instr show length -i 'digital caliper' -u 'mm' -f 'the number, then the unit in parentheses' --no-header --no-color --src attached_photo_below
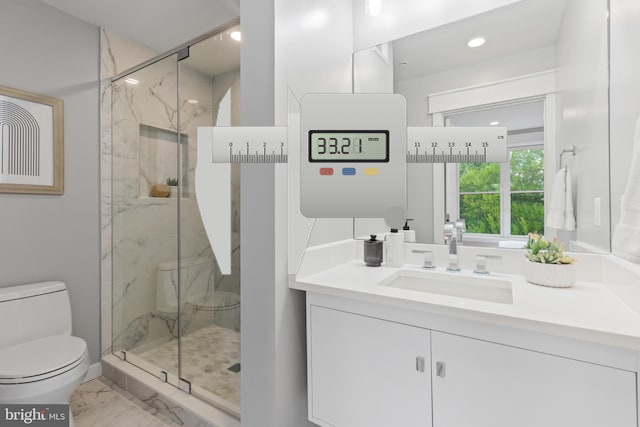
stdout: 33.21 (mm)
